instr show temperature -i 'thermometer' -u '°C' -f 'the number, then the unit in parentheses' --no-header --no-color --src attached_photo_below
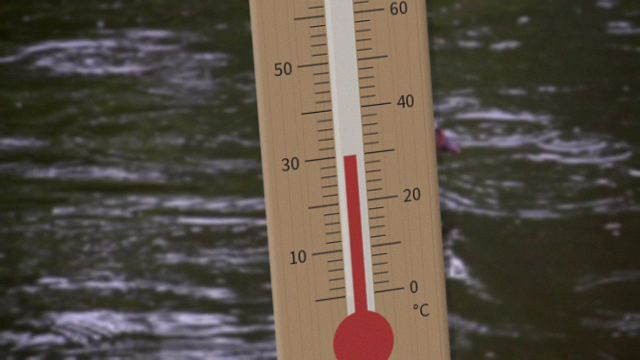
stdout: 30 (°C)
